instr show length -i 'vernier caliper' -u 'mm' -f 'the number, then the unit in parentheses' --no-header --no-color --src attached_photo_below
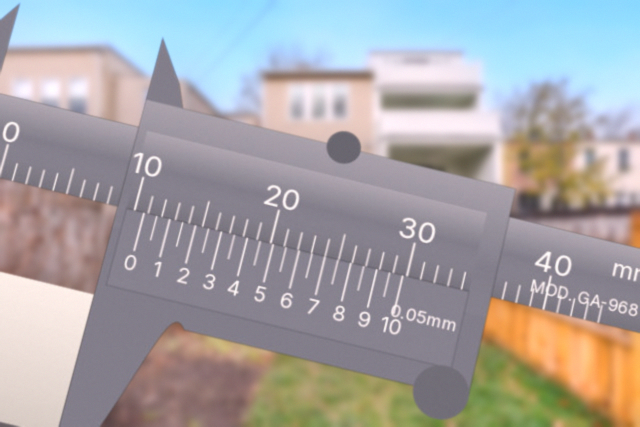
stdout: 10.7 (mm)
